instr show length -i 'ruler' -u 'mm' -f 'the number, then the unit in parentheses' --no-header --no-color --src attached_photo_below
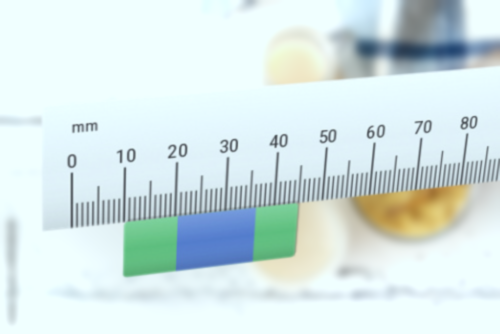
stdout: 35 (mm)
